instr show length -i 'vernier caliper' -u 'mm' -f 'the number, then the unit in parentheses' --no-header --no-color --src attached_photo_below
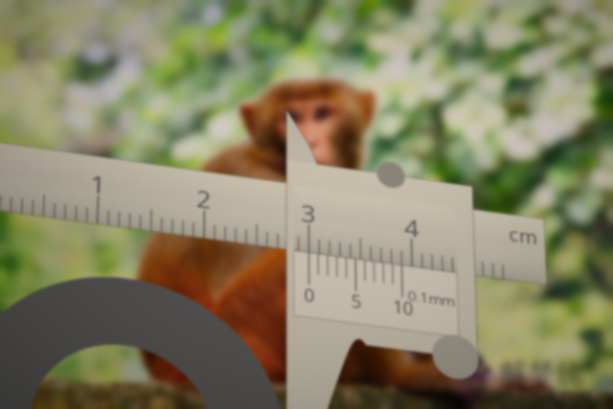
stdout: 30.0 (mm)
